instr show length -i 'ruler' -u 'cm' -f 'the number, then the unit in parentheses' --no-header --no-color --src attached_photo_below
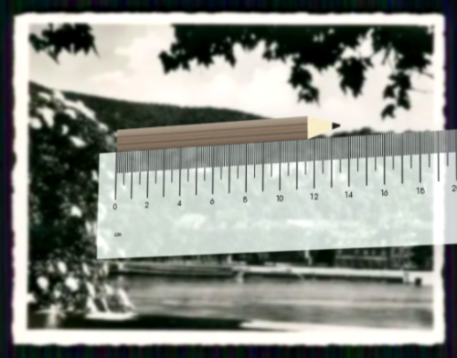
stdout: 13.5 (cm)
